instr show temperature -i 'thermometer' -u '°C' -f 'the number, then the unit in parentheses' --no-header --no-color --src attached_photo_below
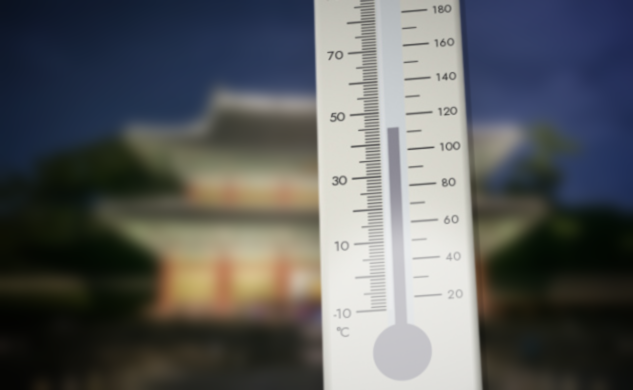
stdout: 45 (°C)
